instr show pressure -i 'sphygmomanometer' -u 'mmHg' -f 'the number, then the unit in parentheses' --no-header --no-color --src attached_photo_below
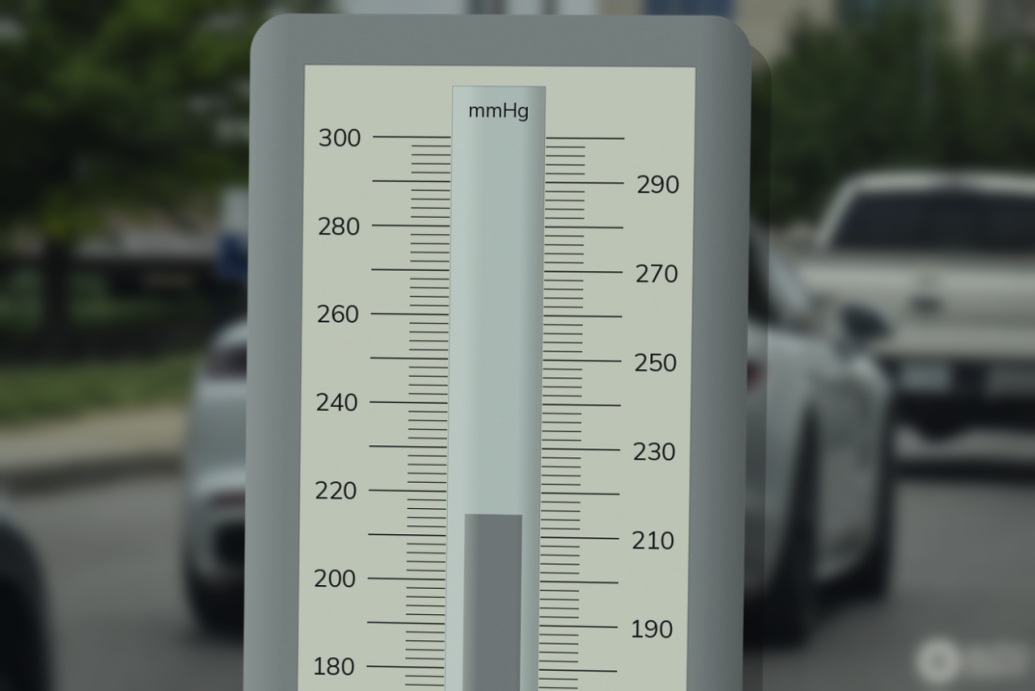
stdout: 215 (mmHg)
